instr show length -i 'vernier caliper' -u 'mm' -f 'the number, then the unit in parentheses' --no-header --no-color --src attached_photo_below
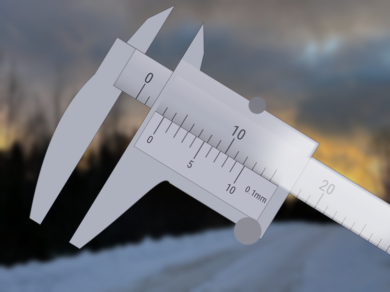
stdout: 3.2 (mm)
